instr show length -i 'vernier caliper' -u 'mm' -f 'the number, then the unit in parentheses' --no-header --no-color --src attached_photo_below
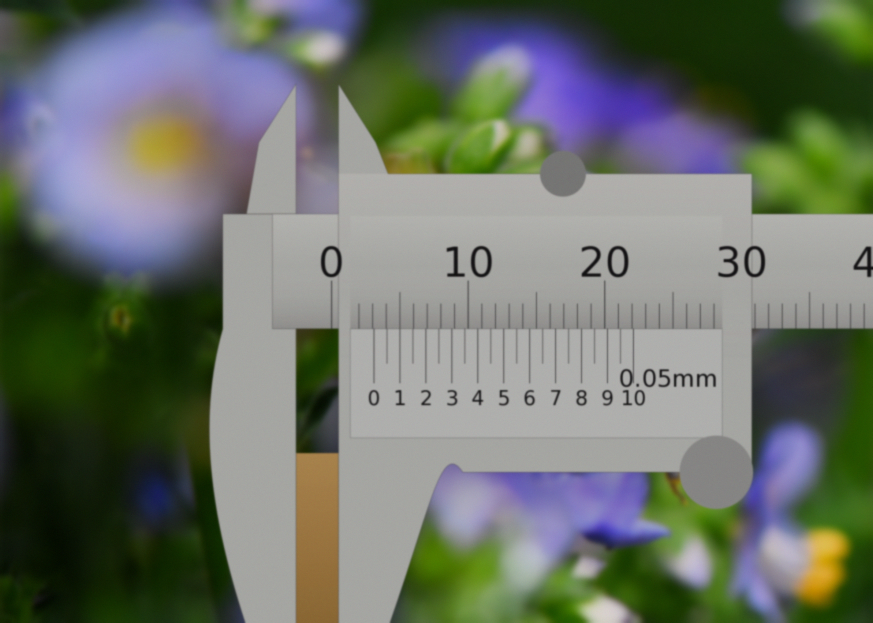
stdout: 3.1 (mm)
